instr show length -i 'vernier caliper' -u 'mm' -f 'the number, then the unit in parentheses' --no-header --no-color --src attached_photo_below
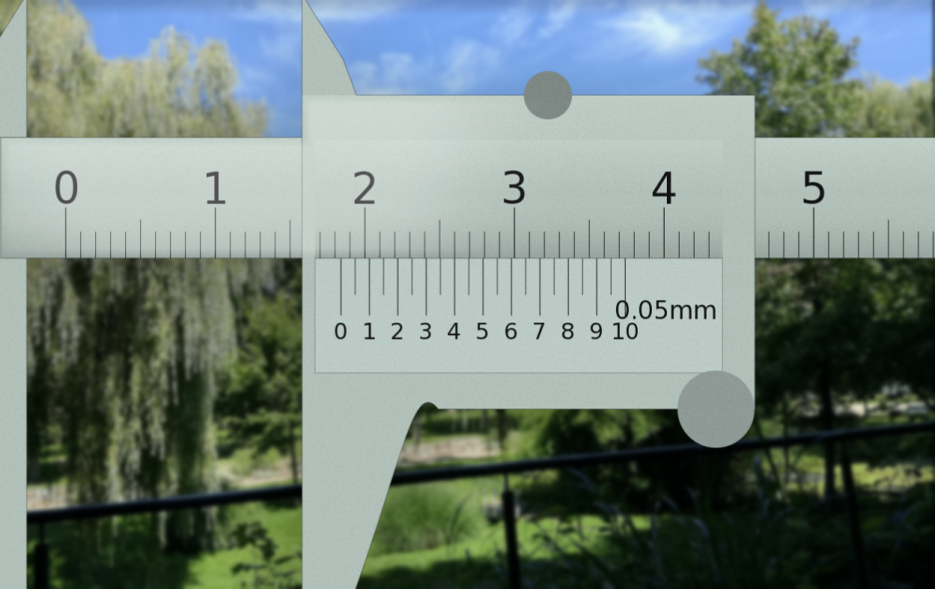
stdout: 18.4 (mm)
